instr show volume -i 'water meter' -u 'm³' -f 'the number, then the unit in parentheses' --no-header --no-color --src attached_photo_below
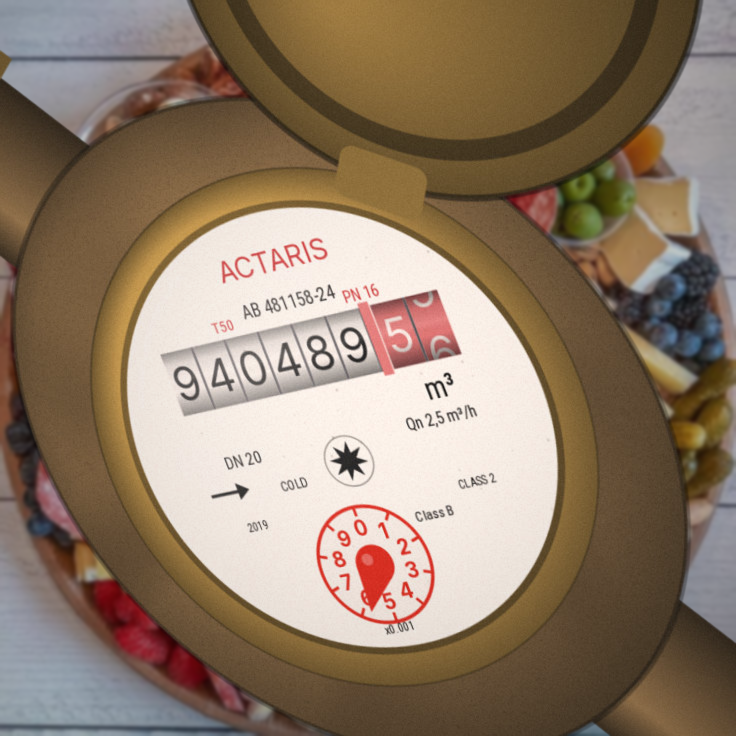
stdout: 940489.555 (m³)
